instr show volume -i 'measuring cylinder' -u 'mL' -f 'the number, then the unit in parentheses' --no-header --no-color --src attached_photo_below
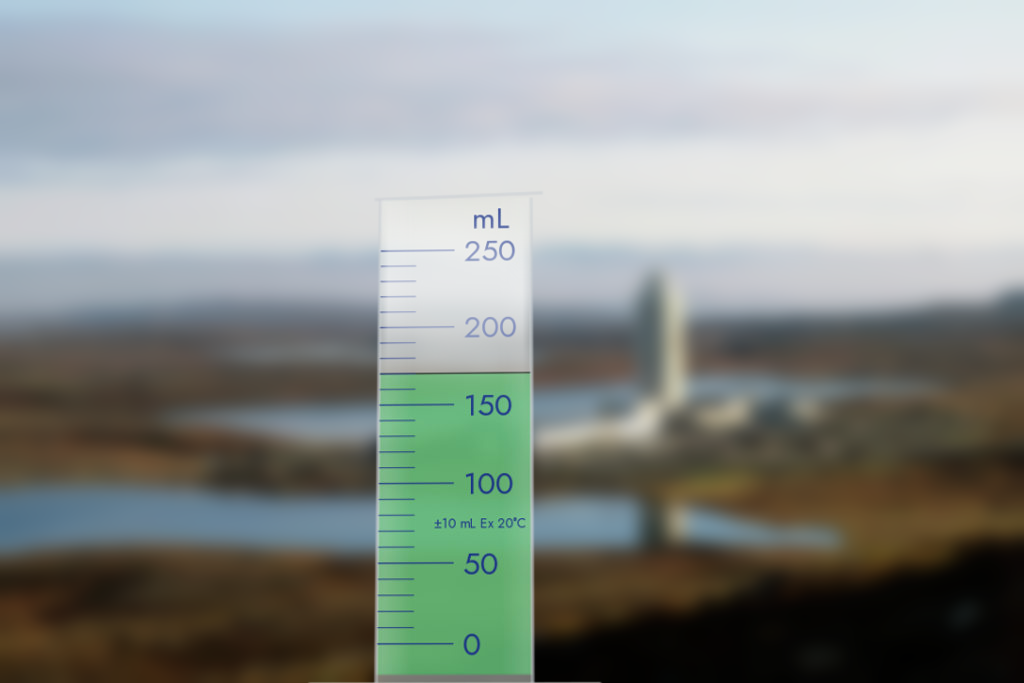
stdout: 170 (mL)
